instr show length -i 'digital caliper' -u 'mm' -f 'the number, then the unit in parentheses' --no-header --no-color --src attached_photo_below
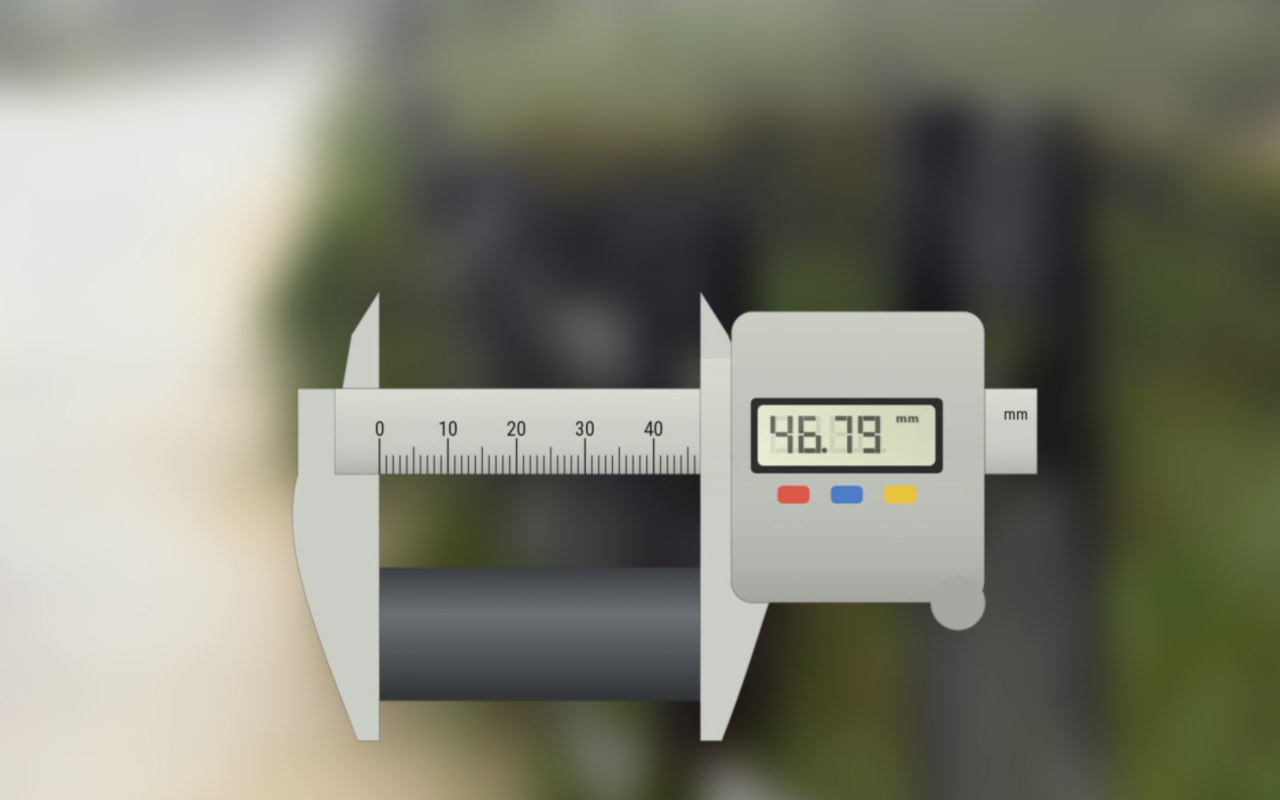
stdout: 46.79 (mm)
